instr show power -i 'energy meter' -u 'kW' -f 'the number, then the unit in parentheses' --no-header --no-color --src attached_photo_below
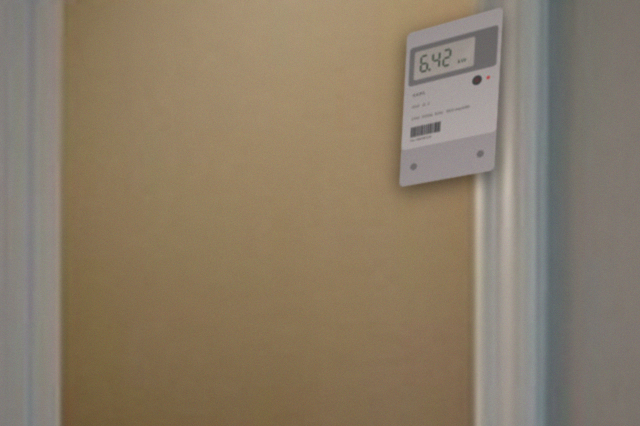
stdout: 6.42 (kW)
